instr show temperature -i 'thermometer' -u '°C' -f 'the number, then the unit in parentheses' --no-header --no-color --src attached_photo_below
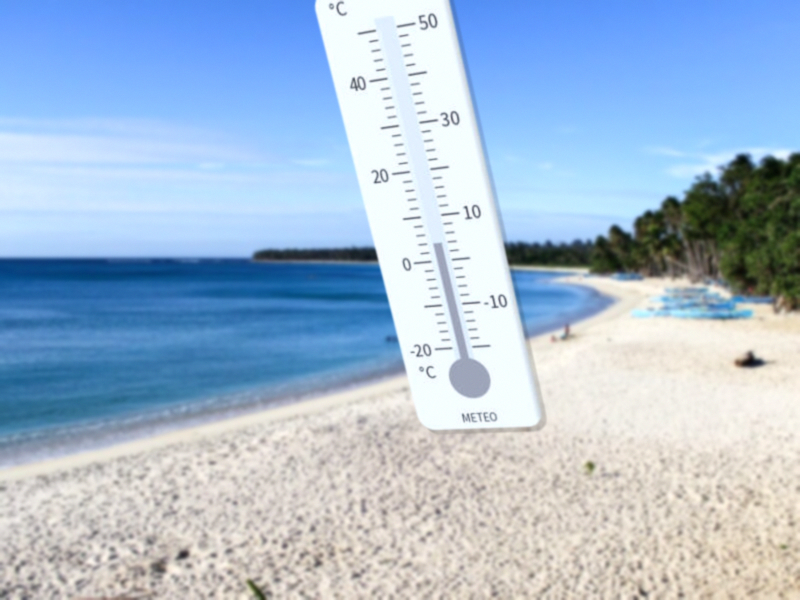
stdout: 4 (°C)
